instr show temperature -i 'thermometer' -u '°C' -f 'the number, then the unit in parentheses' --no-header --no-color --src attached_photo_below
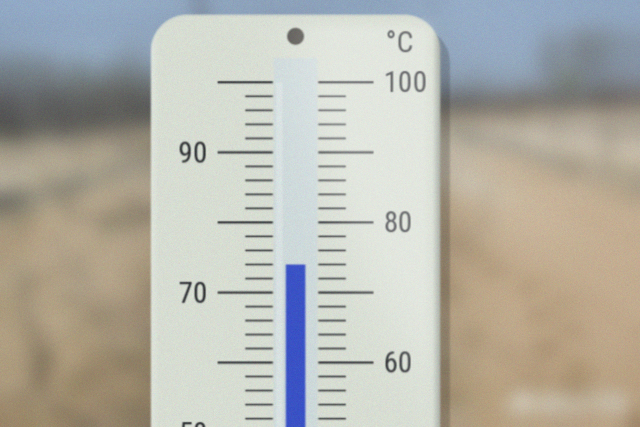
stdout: 74 (°C)
